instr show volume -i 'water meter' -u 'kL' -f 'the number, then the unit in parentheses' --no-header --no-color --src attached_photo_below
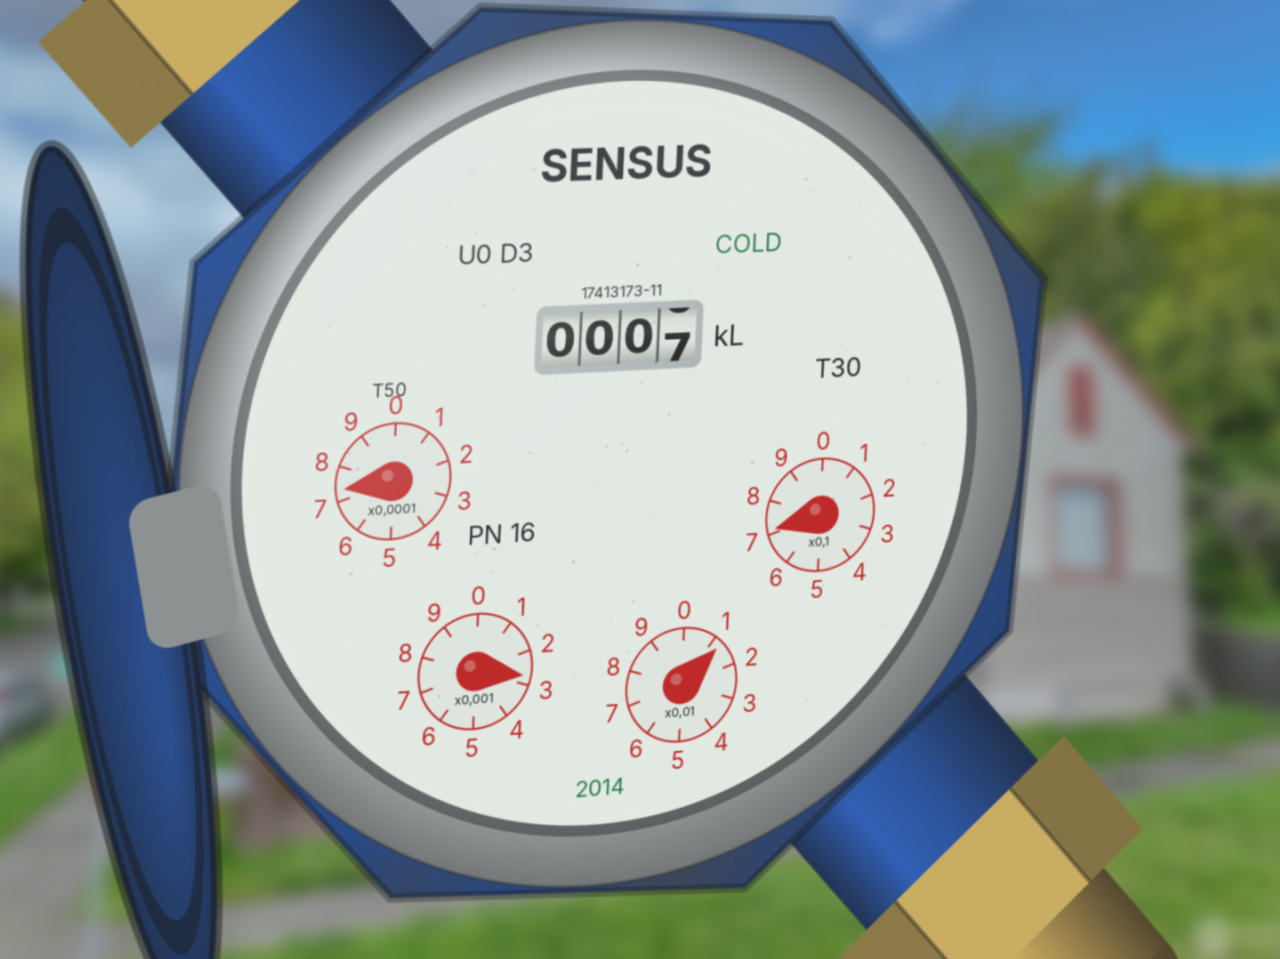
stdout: 6.7127 (kL)
